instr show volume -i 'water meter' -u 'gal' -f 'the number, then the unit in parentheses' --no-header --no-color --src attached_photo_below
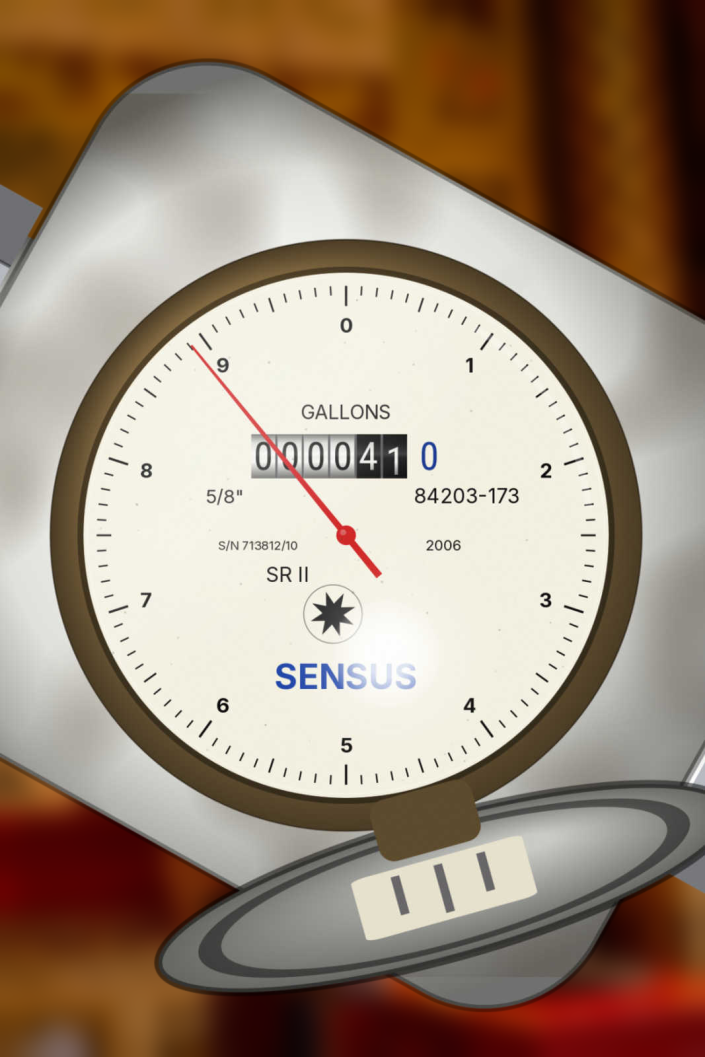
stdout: 408.9 (gal)
